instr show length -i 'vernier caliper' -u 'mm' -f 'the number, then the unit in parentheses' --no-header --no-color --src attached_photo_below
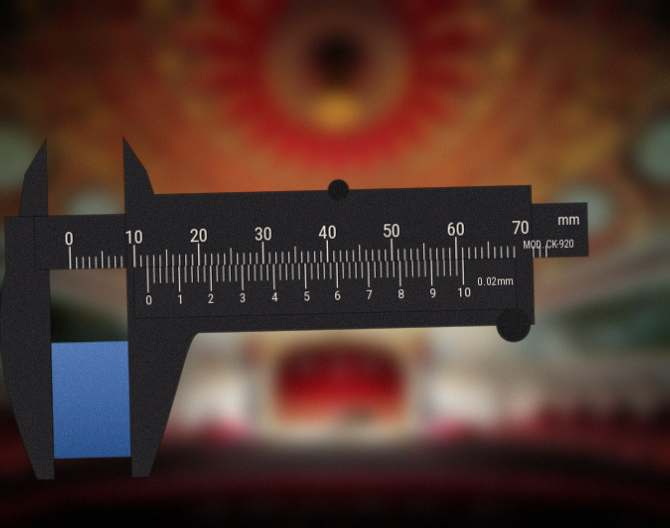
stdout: 12.0 (mm)
